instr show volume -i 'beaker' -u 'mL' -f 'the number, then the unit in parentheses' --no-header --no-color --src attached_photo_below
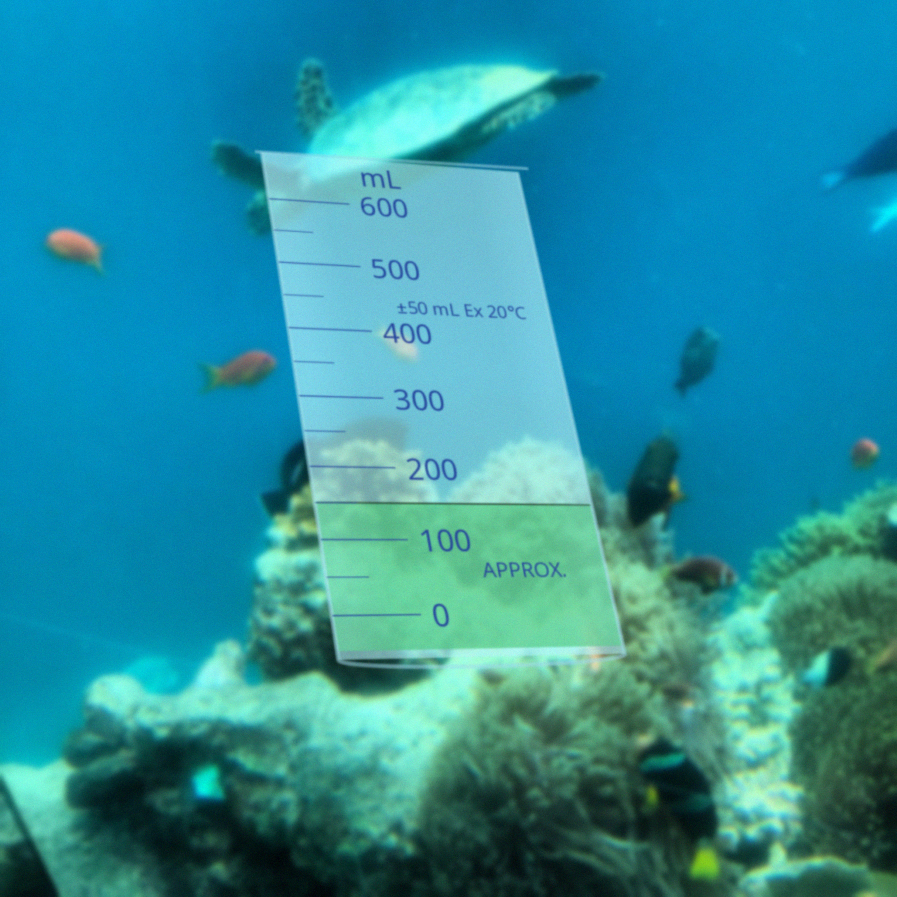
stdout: 150 (mL)
